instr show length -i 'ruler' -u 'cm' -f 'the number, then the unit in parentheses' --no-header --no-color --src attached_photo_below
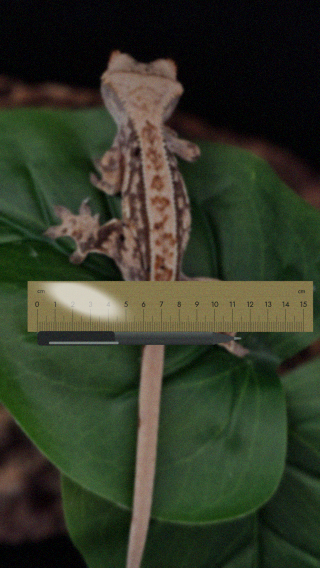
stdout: 11.5 (cm)
